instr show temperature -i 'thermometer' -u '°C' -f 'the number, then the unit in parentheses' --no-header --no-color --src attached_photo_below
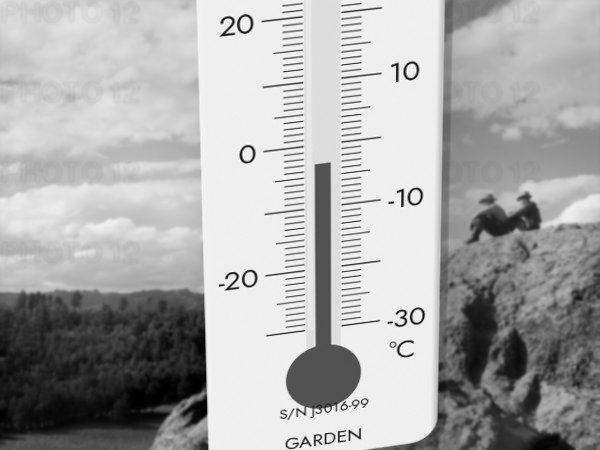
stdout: -3 (°C)
